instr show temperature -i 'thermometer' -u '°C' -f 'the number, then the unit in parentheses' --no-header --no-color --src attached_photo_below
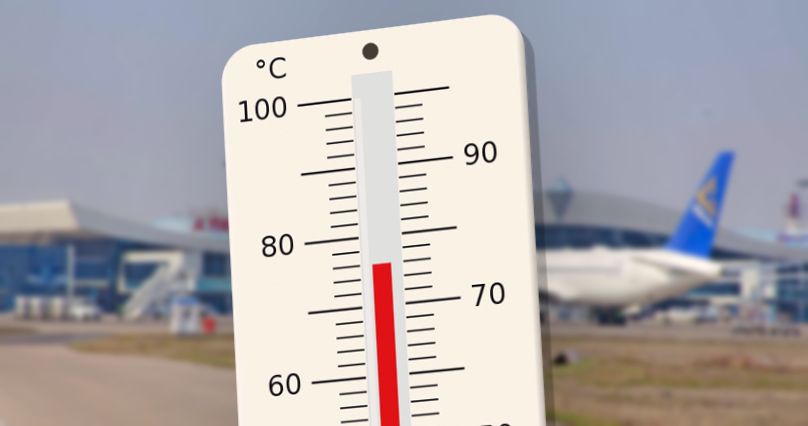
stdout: 76 (°C)
